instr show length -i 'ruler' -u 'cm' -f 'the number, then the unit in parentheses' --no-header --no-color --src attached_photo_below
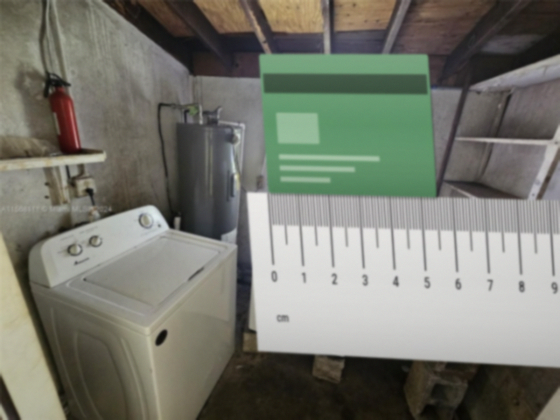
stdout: 5.5 (cm)
